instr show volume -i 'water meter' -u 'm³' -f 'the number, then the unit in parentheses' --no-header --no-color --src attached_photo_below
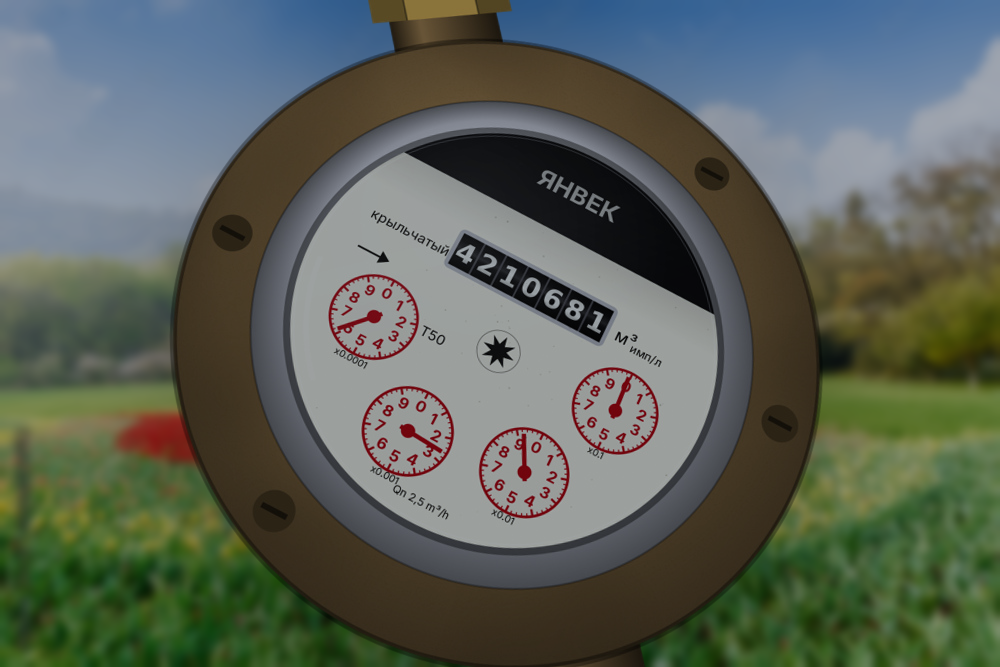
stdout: 4210680.9926 (m³)
